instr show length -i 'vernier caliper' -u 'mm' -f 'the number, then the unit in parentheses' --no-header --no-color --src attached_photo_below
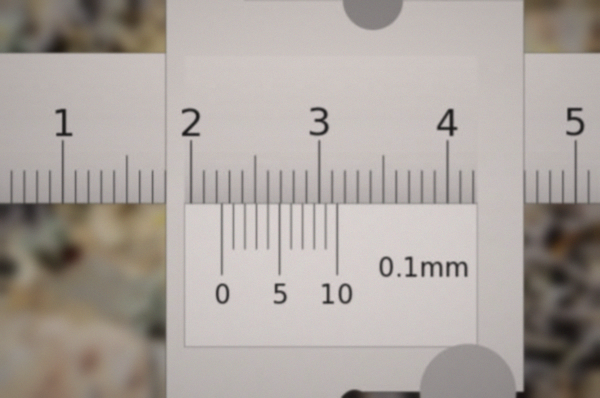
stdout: 22.4 (mm)
